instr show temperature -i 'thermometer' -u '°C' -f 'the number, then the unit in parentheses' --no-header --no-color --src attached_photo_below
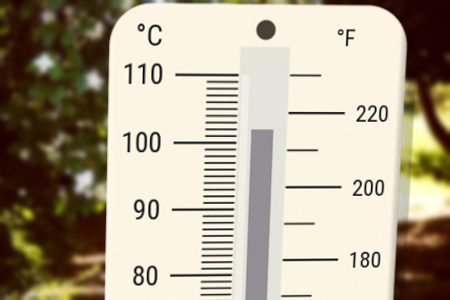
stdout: 102 (°C)
